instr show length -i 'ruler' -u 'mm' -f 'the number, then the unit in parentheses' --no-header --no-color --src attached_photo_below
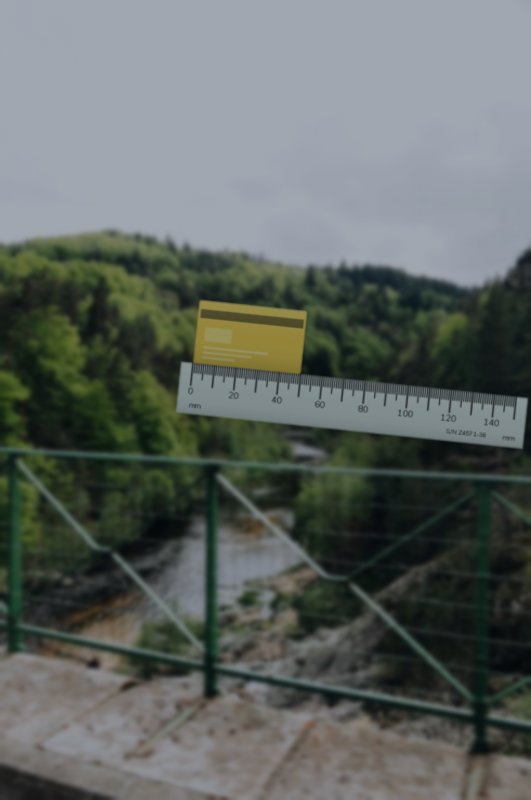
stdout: 50 (mm)
